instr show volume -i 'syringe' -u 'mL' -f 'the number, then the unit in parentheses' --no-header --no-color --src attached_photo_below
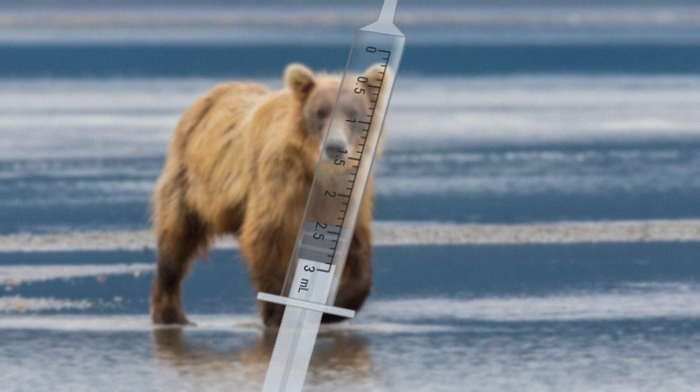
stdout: 2.4 (mL)
